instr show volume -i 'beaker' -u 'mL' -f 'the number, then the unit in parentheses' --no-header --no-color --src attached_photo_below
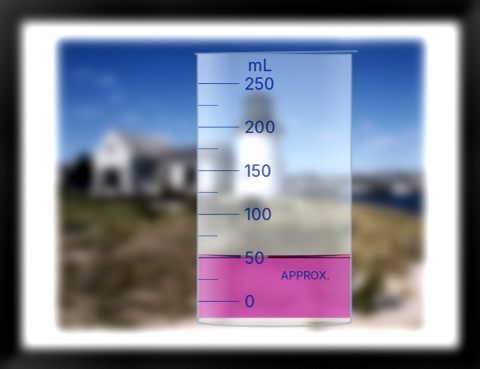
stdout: 50 (mL)
